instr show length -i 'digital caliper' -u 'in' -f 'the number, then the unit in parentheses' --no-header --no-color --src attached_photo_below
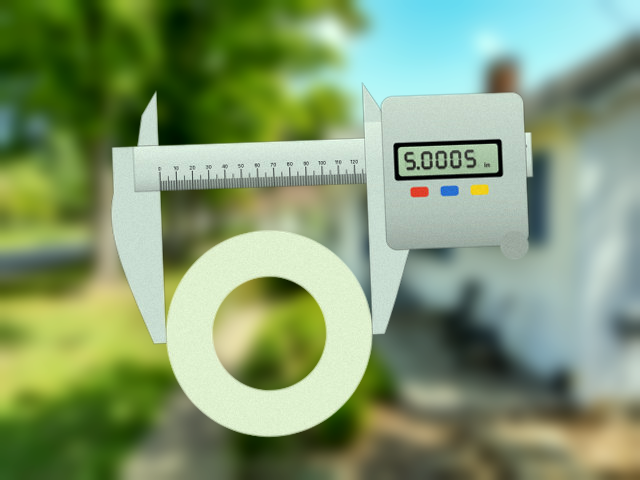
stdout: 5.0005 (in)
